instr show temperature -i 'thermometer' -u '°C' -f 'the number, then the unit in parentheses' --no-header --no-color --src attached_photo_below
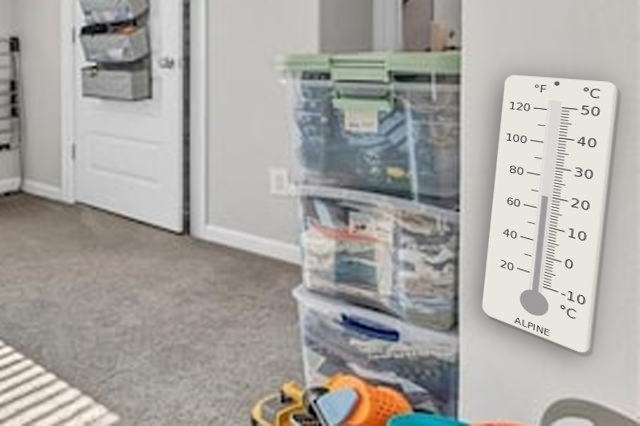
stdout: 20 (°C)
